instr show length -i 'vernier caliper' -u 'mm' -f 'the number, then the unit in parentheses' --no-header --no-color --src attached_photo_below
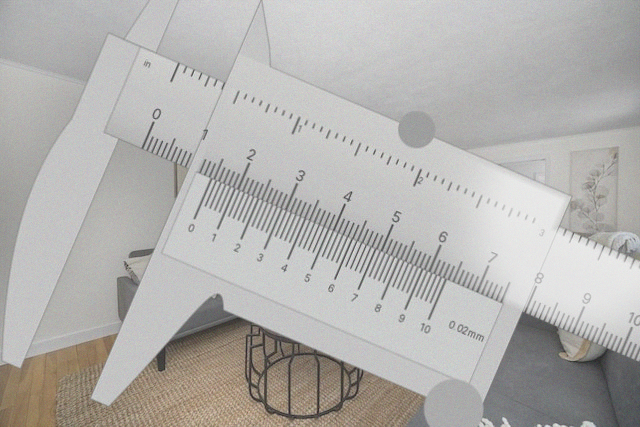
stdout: 14.5 (mm)
